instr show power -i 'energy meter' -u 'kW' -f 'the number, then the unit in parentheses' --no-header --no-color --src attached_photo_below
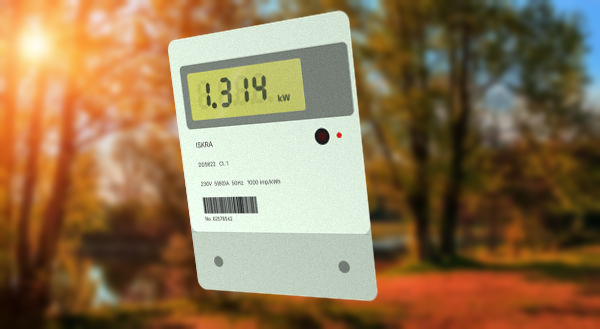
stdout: 1.314 (kW)
